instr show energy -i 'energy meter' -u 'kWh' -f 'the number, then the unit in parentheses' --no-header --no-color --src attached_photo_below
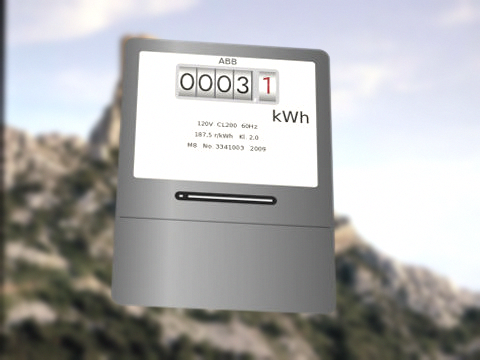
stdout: 3.1 (kWh)
